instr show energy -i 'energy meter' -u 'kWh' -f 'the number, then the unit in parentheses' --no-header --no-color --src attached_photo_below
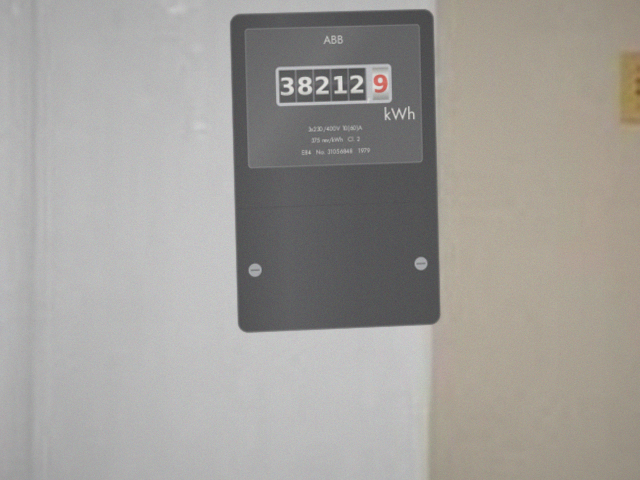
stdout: 38212.9 (kWh)
